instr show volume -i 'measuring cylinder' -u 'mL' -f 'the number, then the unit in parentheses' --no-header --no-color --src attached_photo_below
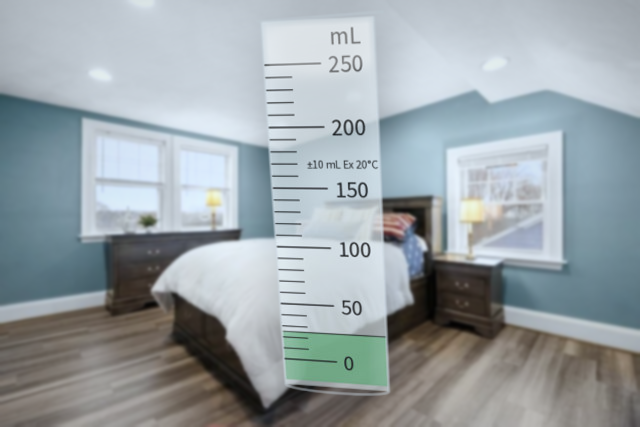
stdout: 25 (mL)
